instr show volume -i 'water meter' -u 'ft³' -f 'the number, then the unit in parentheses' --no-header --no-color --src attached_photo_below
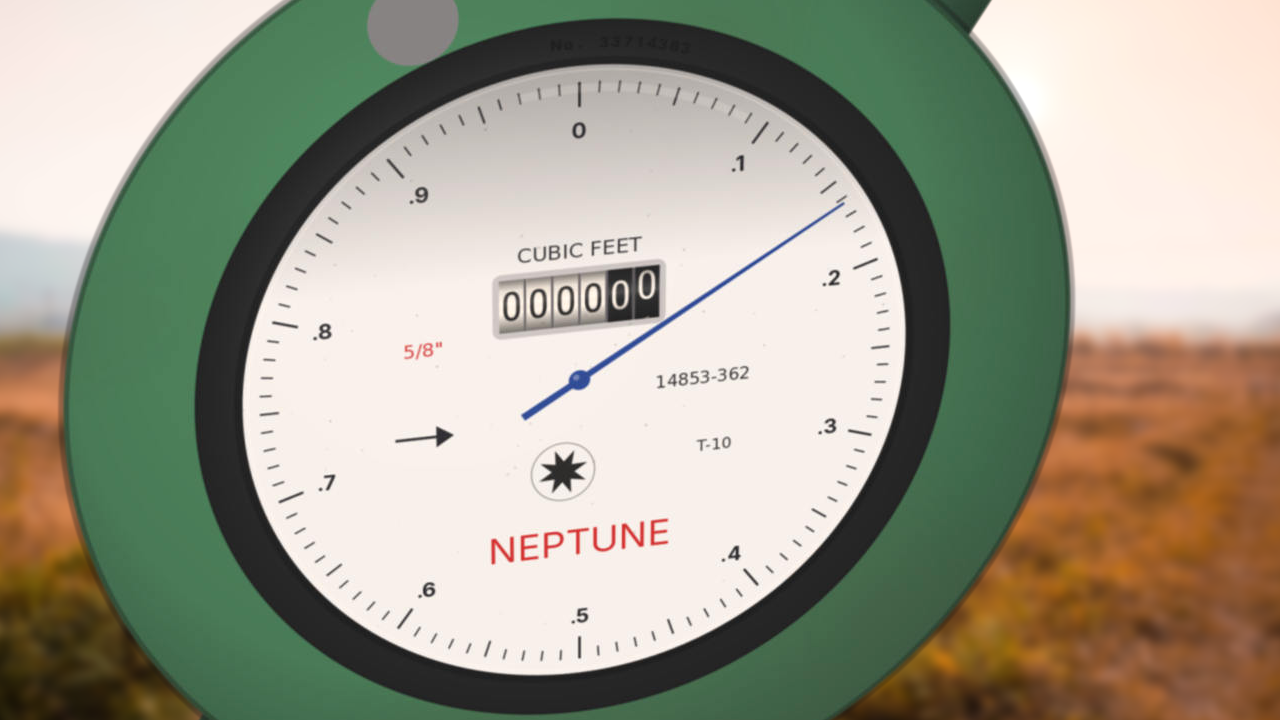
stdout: 0.16 (ft³)
